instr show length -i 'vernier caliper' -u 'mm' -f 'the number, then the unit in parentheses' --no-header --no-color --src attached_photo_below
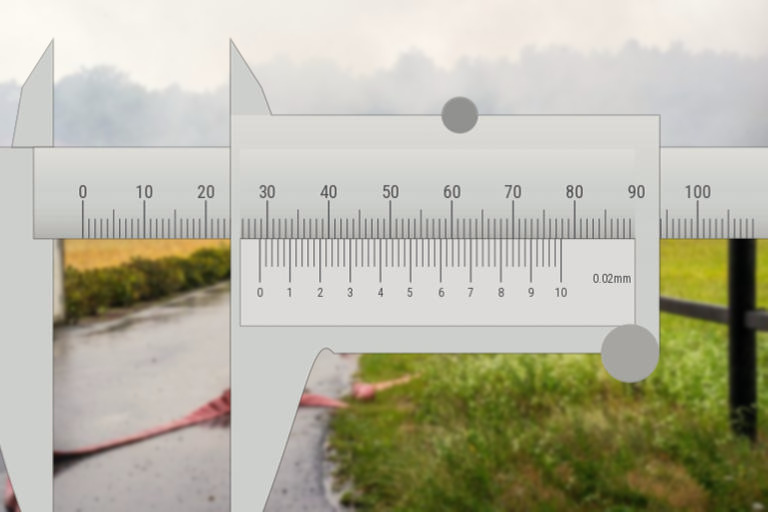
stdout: 28.8 (mm)
